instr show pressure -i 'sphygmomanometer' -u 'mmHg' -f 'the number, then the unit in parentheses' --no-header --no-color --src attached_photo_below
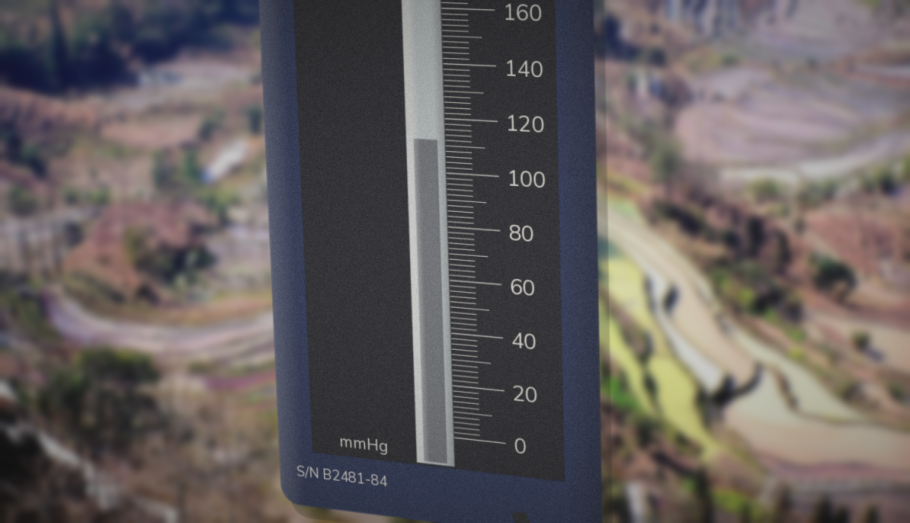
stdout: 112 (mmHg)
